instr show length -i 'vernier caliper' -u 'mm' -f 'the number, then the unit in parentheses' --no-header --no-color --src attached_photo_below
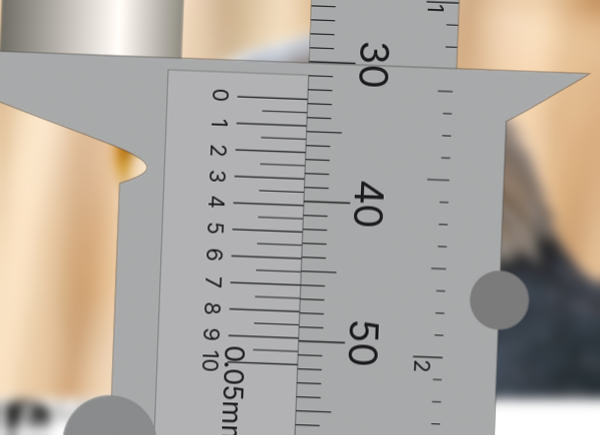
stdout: 32.7 (mm)
